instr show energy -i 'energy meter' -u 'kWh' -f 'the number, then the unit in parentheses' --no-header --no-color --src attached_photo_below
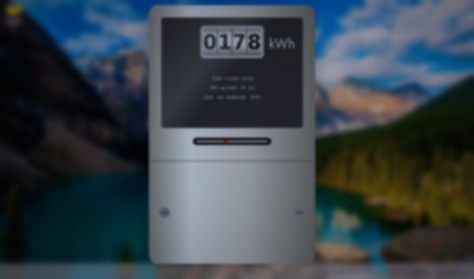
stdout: 178 (kWh)
